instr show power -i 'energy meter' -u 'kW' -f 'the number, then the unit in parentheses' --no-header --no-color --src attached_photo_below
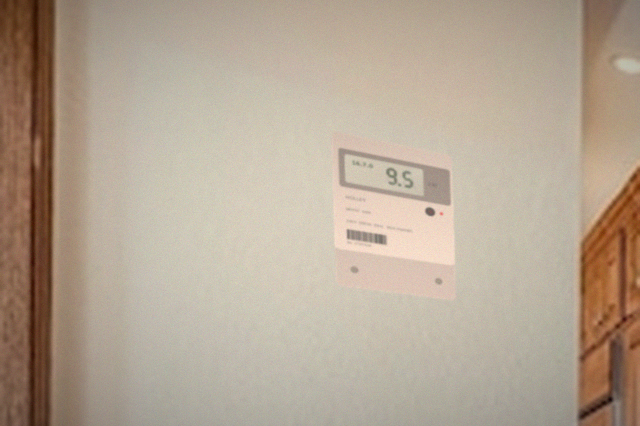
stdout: 9.5 (kW)
